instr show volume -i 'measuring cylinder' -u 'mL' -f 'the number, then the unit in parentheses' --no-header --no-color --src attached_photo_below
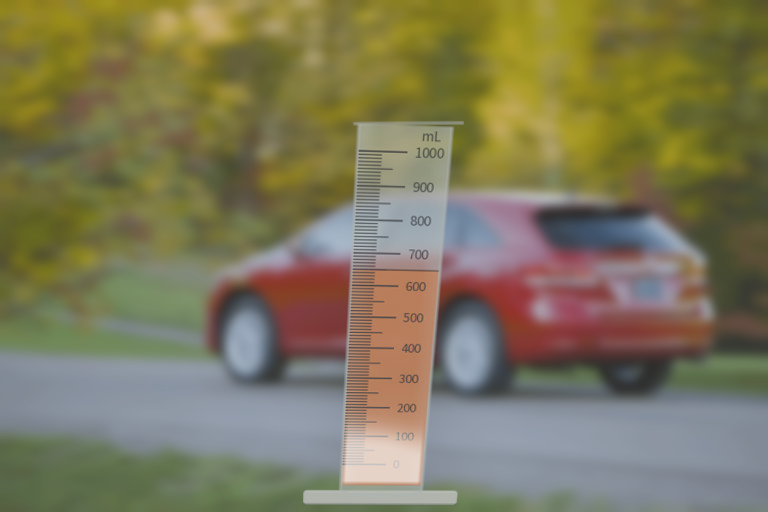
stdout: 650 (mL)
